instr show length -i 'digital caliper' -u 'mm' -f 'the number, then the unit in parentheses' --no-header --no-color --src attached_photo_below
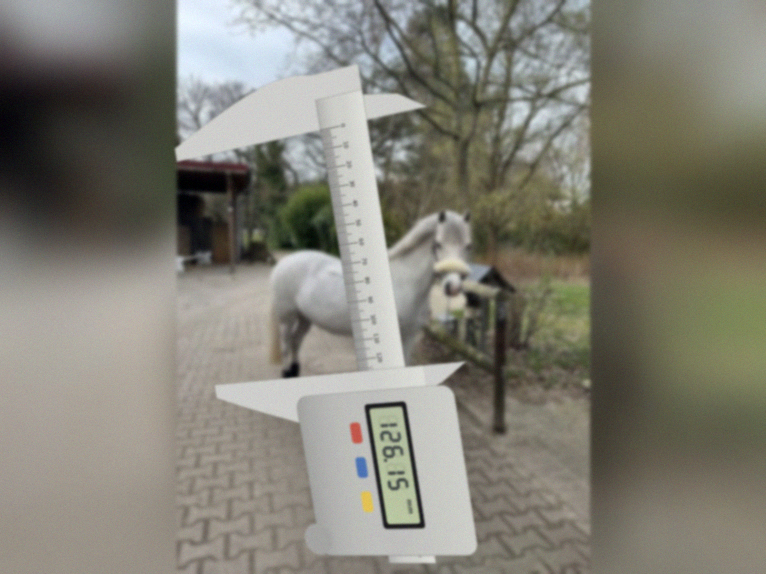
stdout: 126.15 (mm)
